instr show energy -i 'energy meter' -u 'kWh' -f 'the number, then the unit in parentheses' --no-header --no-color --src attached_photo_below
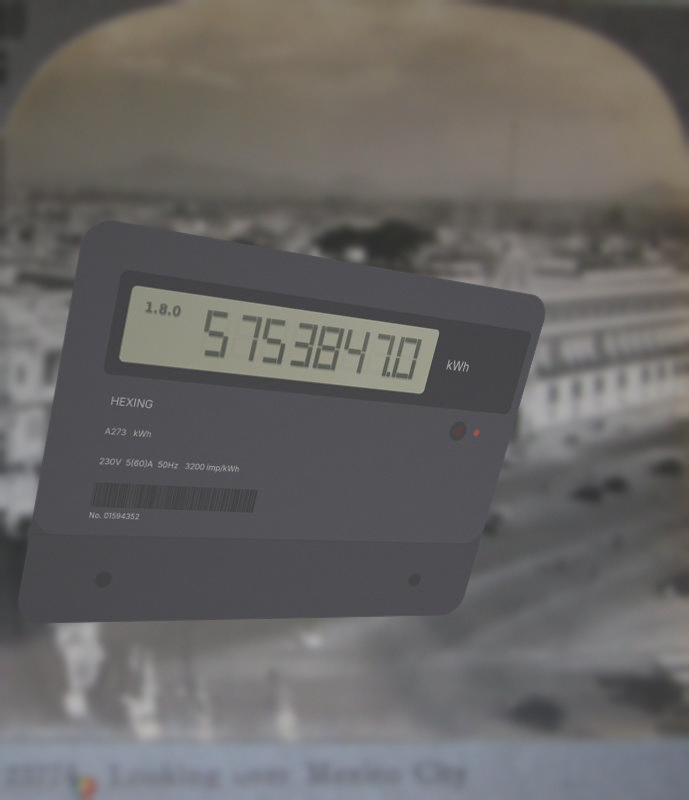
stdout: 5753847.0 (kWh)
